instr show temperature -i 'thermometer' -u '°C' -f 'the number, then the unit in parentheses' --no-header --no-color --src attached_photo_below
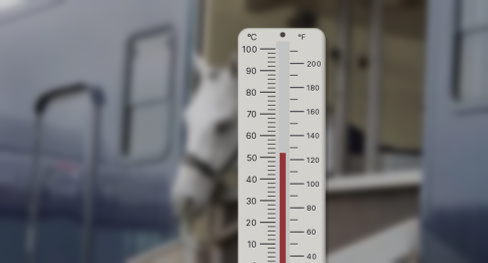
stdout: 52 (°C)
